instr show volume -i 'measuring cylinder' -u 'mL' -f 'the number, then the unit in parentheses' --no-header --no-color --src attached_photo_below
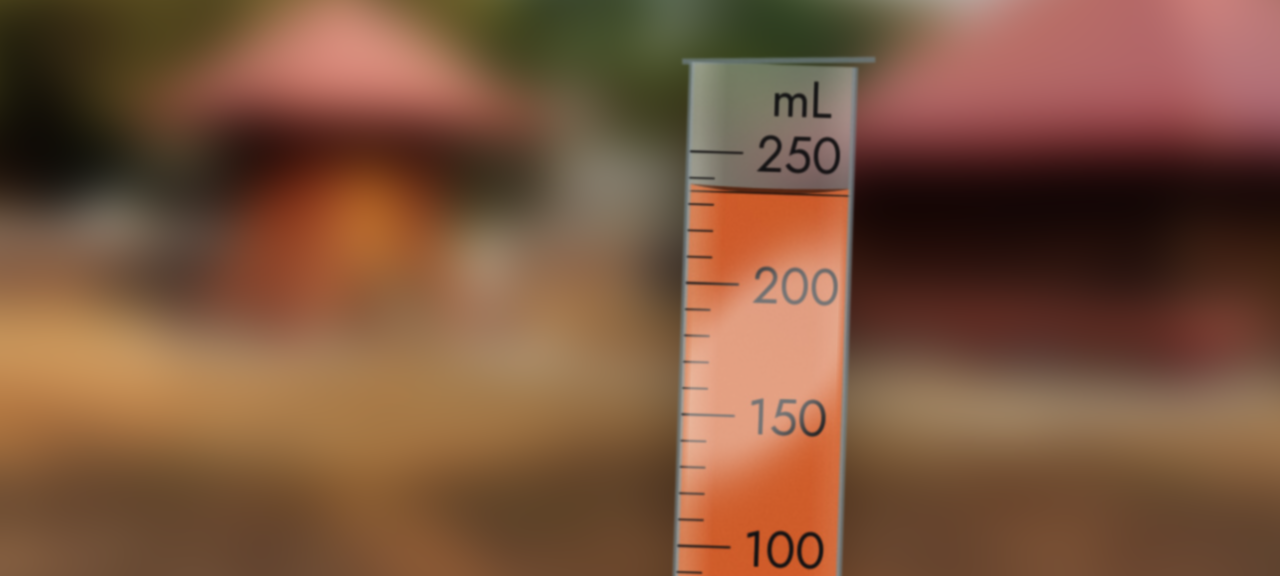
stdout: 235 (mL)
